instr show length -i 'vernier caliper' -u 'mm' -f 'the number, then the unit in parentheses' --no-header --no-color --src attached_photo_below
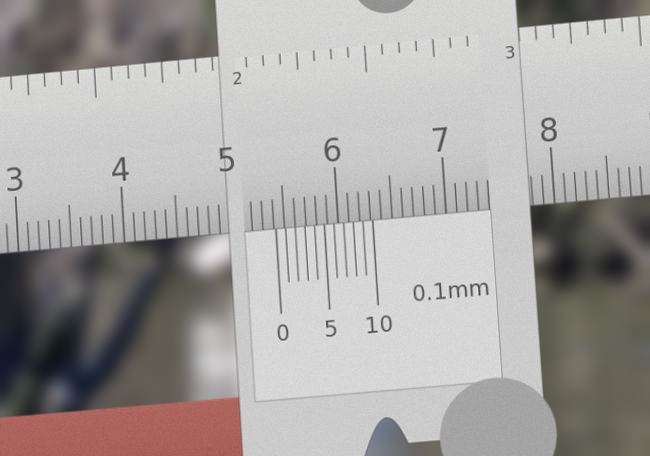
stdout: 54.2 (mm)
